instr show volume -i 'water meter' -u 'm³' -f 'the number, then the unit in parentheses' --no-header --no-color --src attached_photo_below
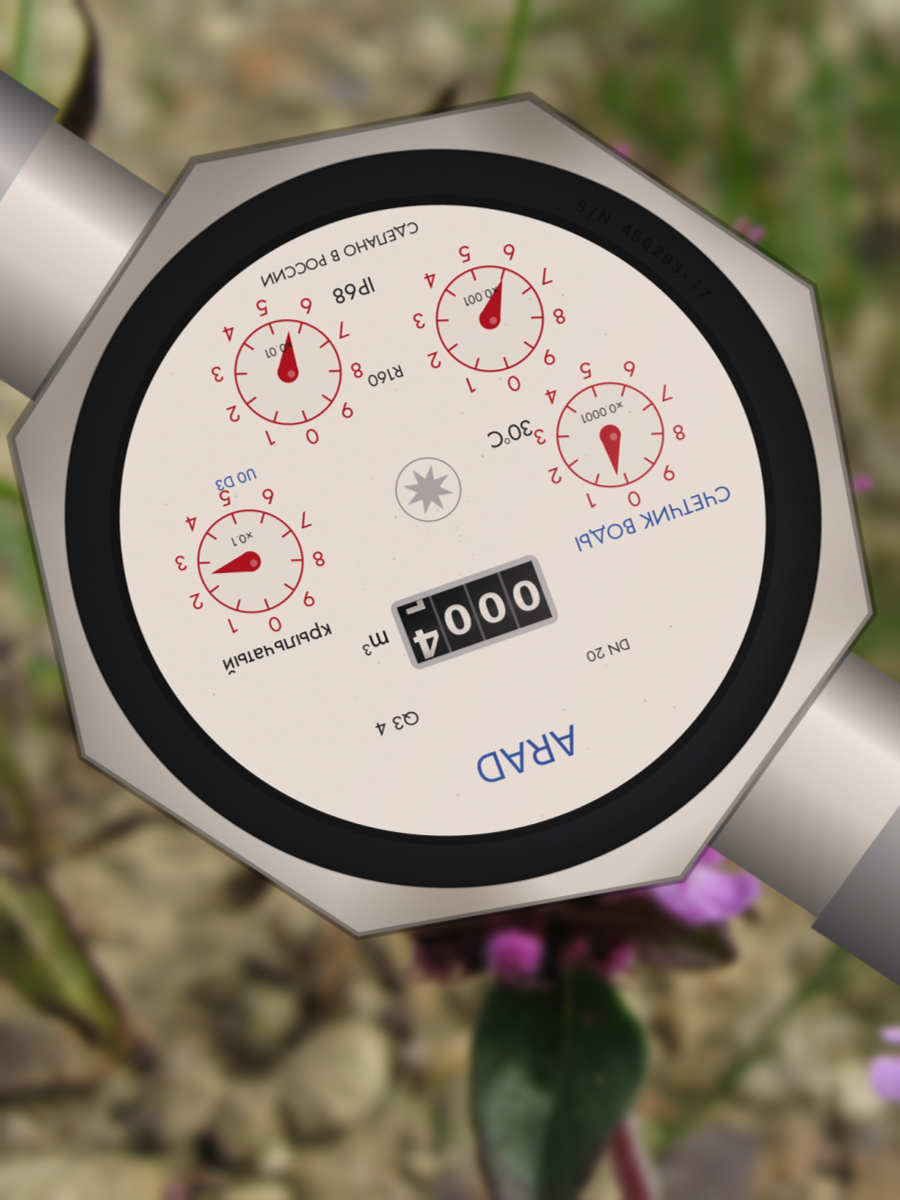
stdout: 4.2560 (m³)
